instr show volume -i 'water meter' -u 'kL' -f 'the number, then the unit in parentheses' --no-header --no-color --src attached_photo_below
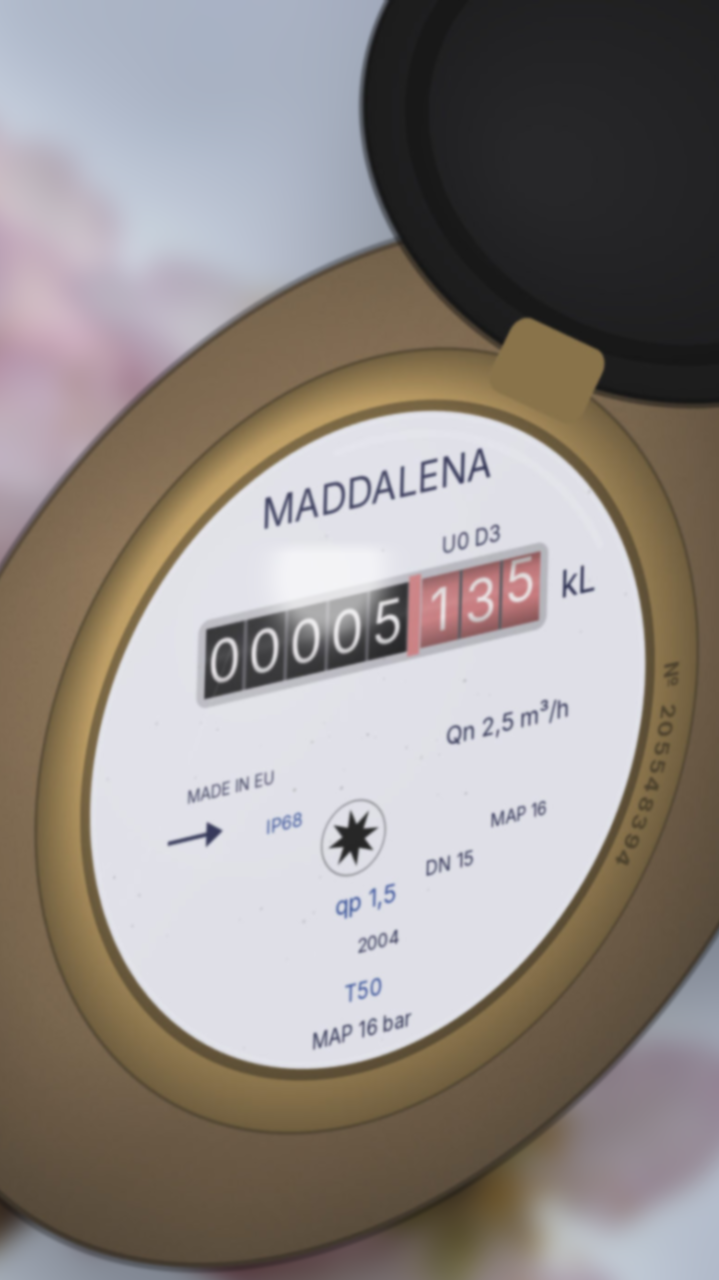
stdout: 5.135 (kL)
